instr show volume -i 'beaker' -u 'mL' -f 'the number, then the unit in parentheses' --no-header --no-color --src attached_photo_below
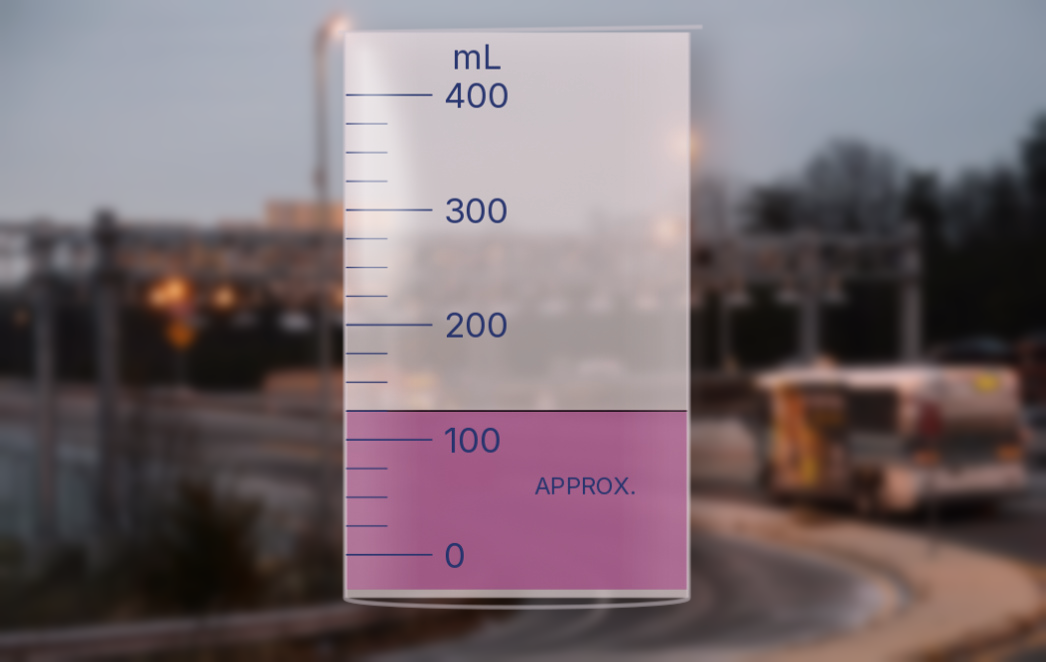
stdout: 125 (mL)
